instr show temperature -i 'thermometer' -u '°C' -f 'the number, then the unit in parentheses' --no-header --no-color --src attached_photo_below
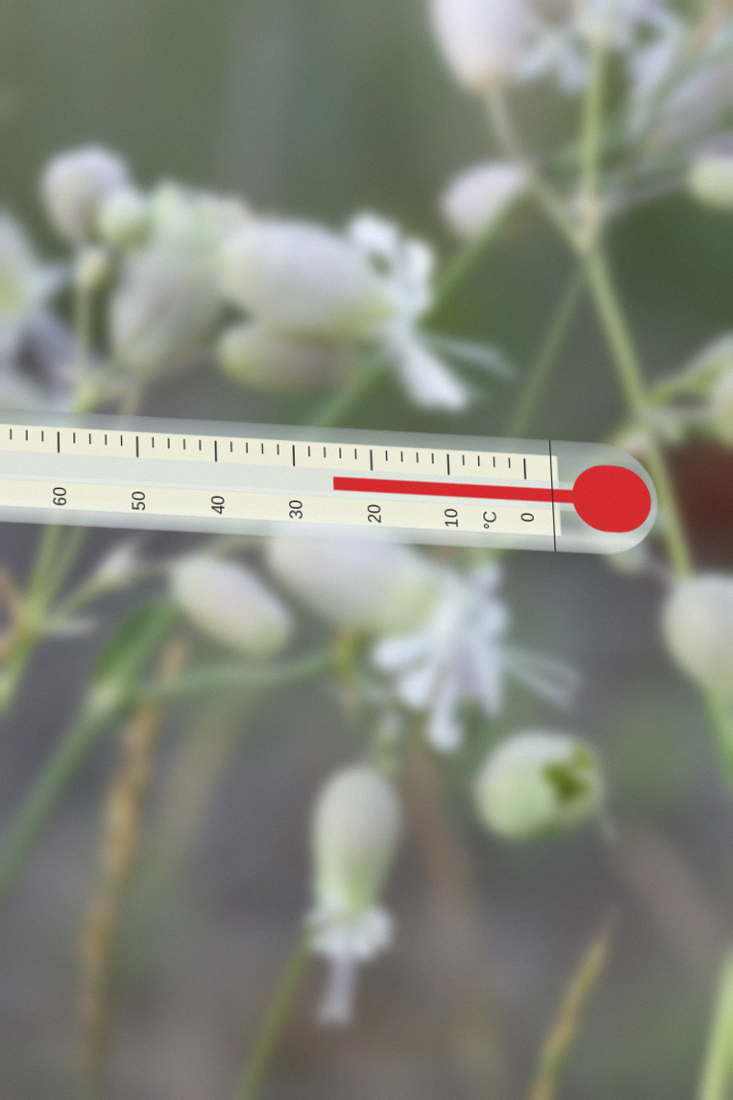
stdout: 25 (°C)
